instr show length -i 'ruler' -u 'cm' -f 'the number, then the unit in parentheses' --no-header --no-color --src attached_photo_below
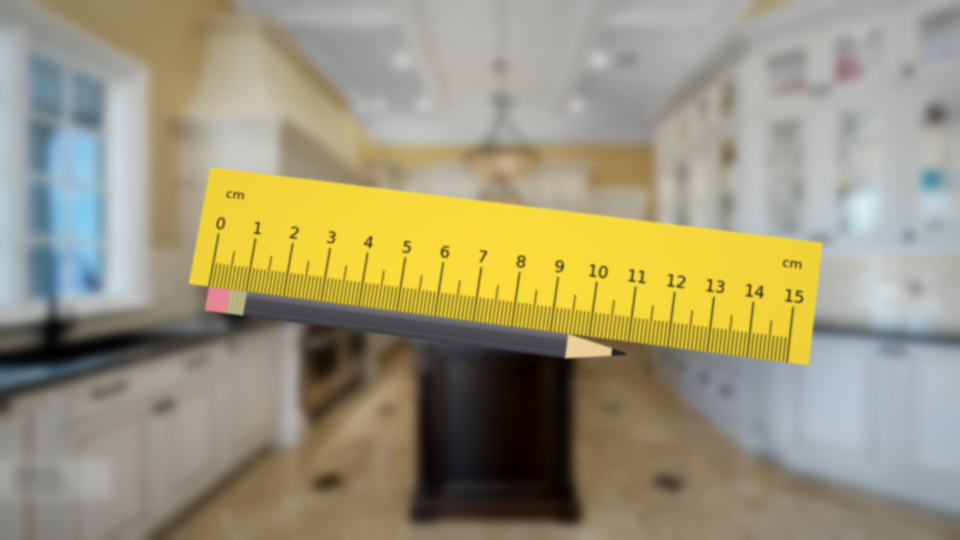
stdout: 11 (cm)
